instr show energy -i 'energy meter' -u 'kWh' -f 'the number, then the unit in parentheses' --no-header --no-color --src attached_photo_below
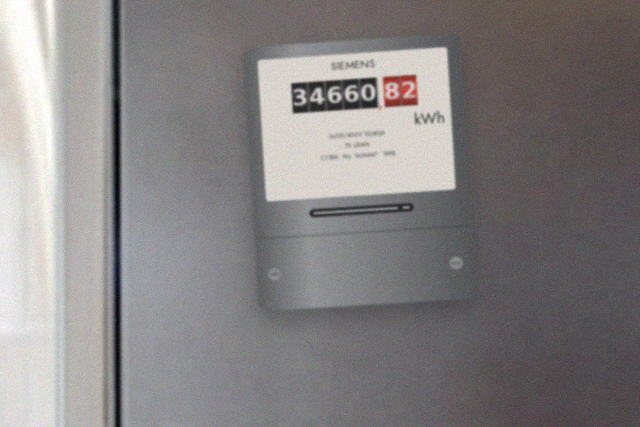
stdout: 34660.82 (kWh)
